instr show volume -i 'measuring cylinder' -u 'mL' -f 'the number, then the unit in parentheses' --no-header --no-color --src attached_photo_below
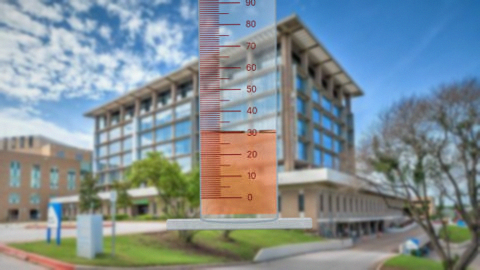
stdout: 30 (mL)
